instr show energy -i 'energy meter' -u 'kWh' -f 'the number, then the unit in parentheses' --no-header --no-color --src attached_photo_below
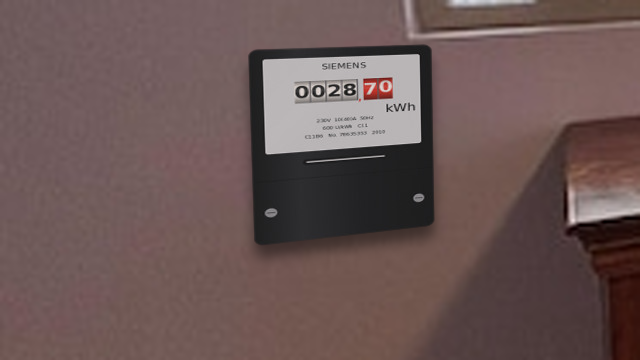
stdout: 28.70 (kWh)
